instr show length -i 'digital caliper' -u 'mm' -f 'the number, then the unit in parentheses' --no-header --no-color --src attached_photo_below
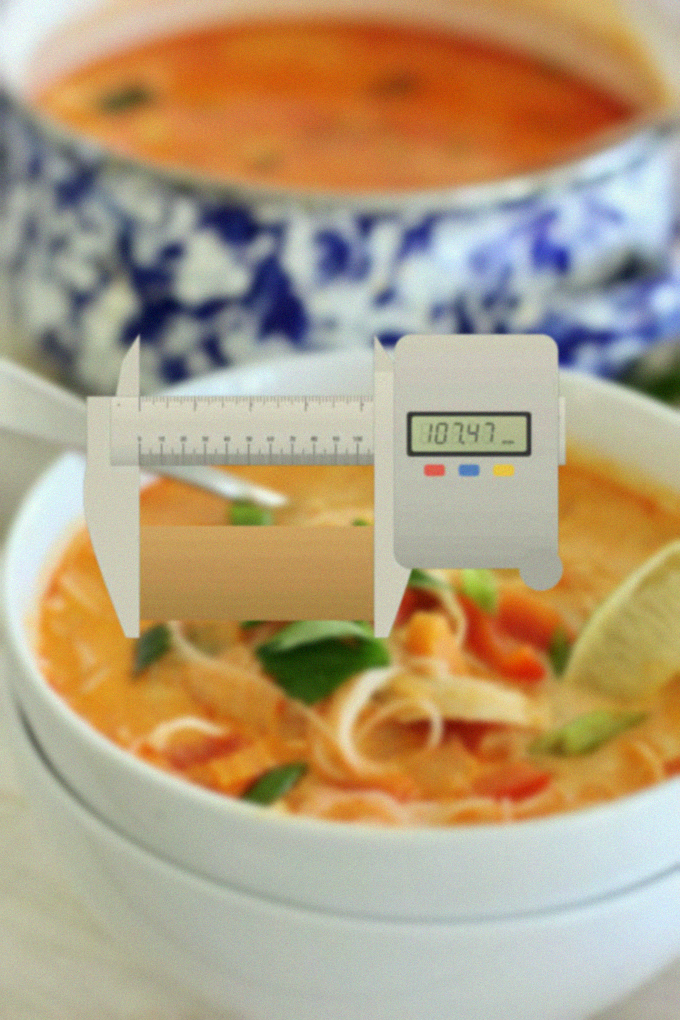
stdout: 107.47 (mm)
